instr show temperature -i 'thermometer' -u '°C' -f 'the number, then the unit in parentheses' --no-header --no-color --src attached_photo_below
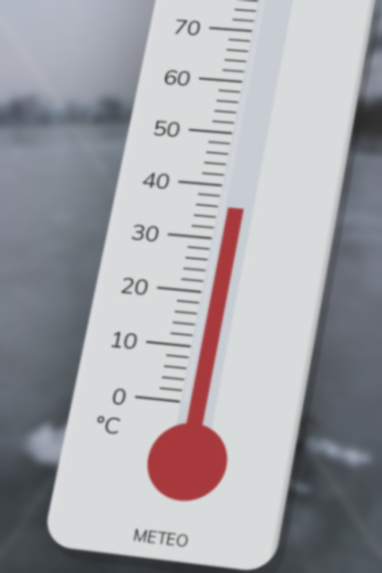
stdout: 36 (°C)
